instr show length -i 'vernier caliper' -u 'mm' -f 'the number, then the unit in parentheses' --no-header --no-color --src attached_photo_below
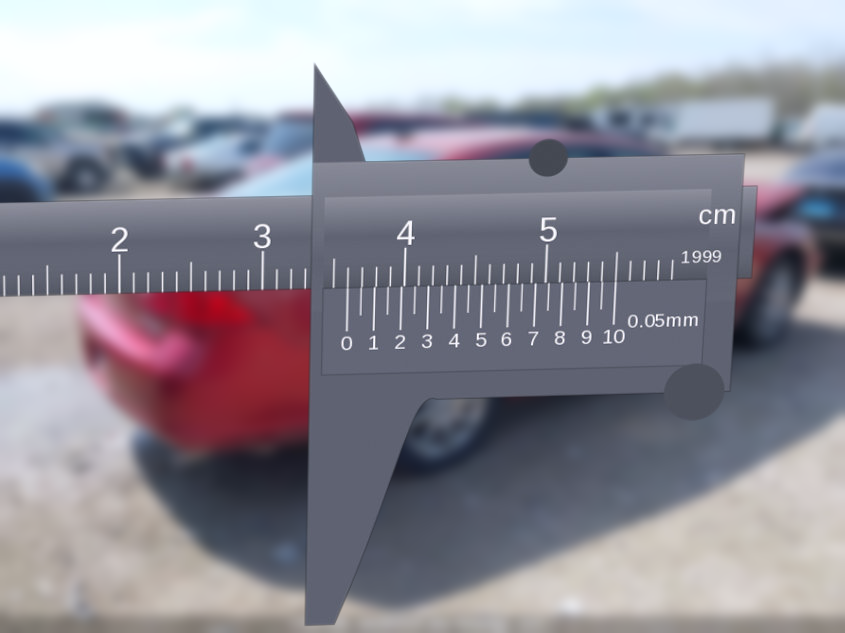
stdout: 36.0 (mm)
